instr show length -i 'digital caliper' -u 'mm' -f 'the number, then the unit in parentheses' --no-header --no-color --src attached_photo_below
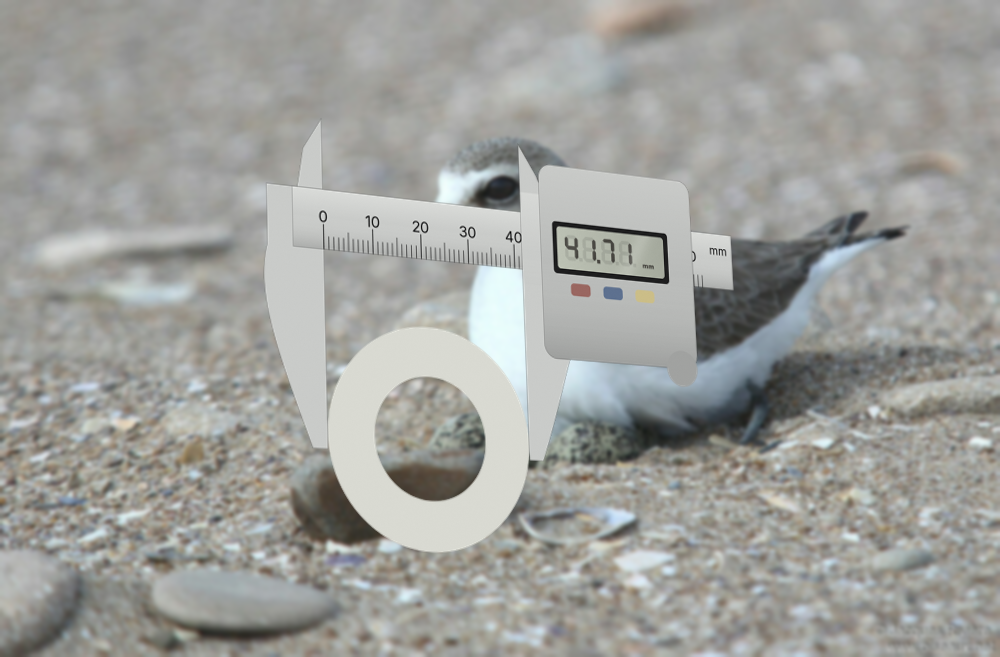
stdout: 41.71 (mm)
